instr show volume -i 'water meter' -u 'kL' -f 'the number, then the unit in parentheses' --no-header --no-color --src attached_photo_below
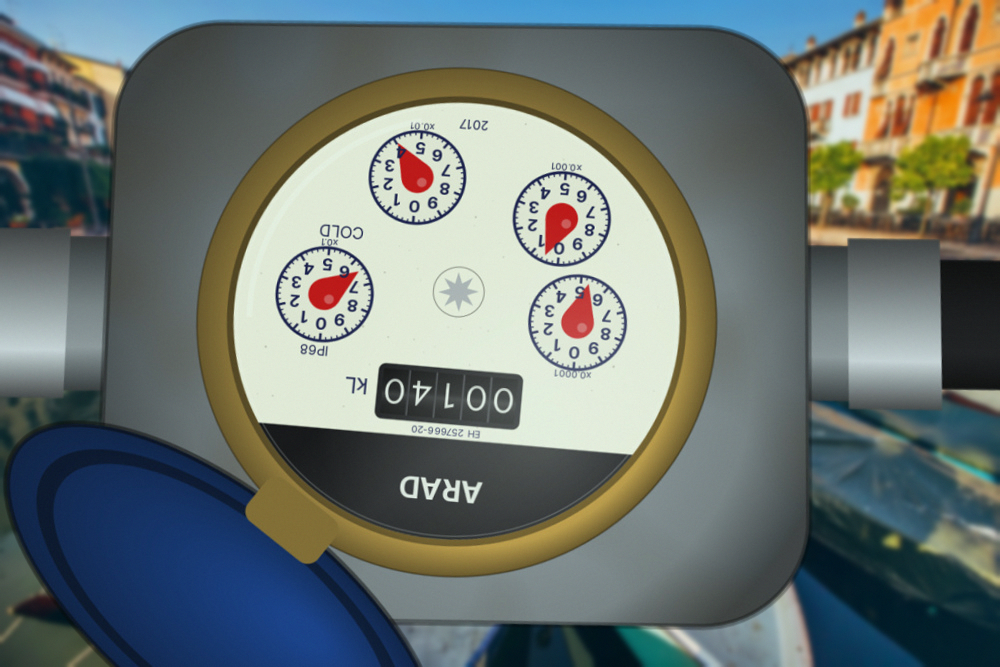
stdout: 140.6405 (kL)
